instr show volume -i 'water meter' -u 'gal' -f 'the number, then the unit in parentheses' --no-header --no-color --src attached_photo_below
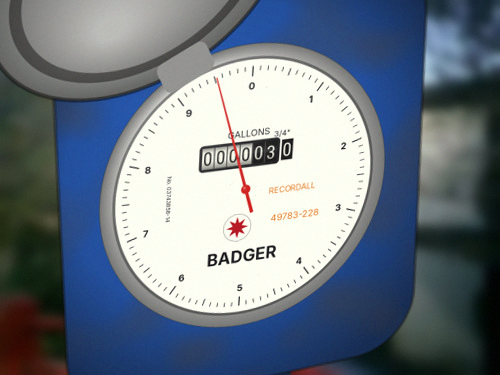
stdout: 29.5 (gal)
